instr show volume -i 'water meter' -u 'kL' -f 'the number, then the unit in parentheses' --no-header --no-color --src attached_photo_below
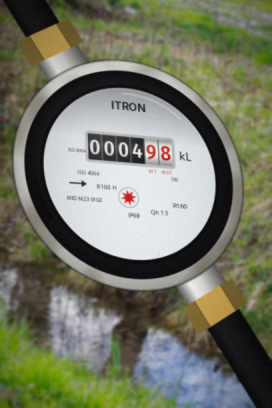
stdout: 4.98 (kL)
